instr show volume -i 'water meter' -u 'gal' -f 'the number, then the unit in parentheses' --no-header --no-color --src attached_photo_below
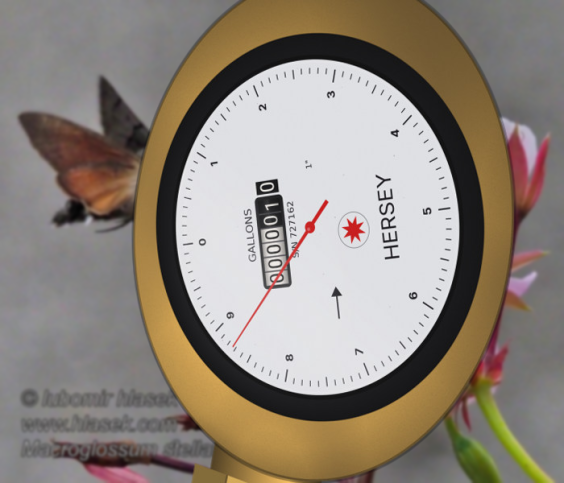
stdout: 8.7 (gal)
